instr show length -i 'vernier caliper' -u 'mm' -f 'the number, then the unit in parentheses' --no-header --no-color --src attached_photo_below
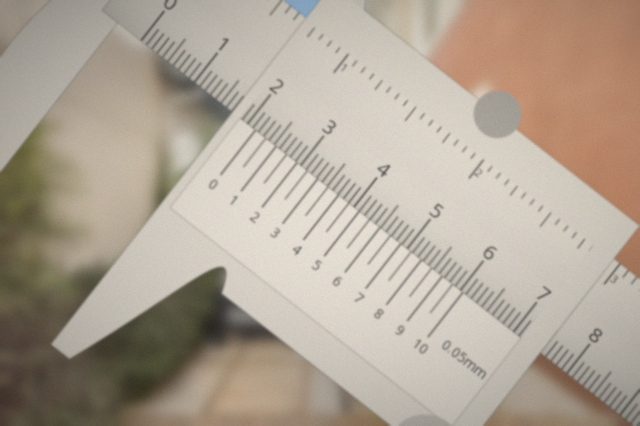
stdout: 21.5 (mm)
